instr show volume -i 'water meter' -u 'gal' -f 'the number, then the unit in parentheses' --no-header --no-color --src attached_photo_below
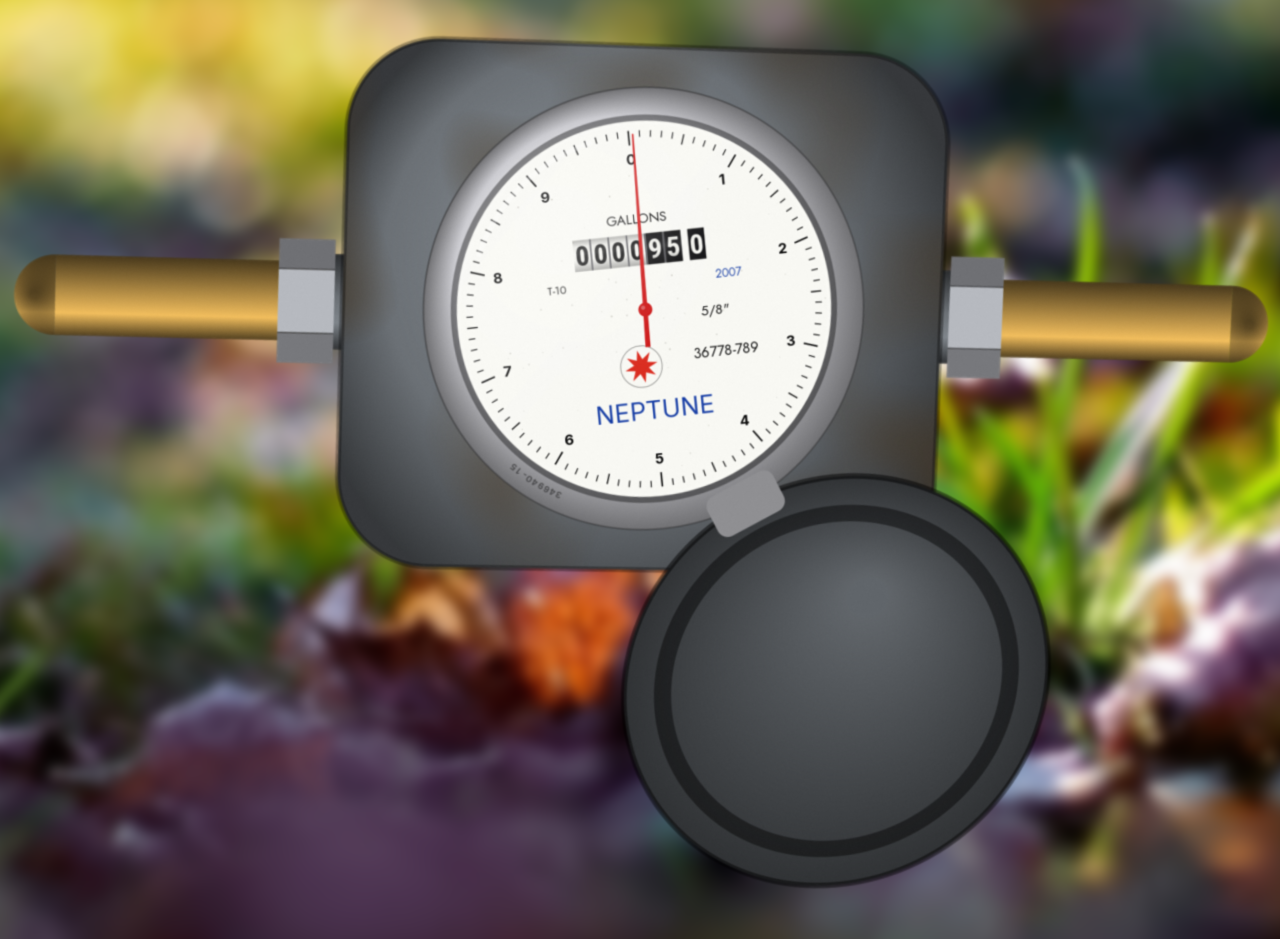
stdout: 950.0 (gal)
